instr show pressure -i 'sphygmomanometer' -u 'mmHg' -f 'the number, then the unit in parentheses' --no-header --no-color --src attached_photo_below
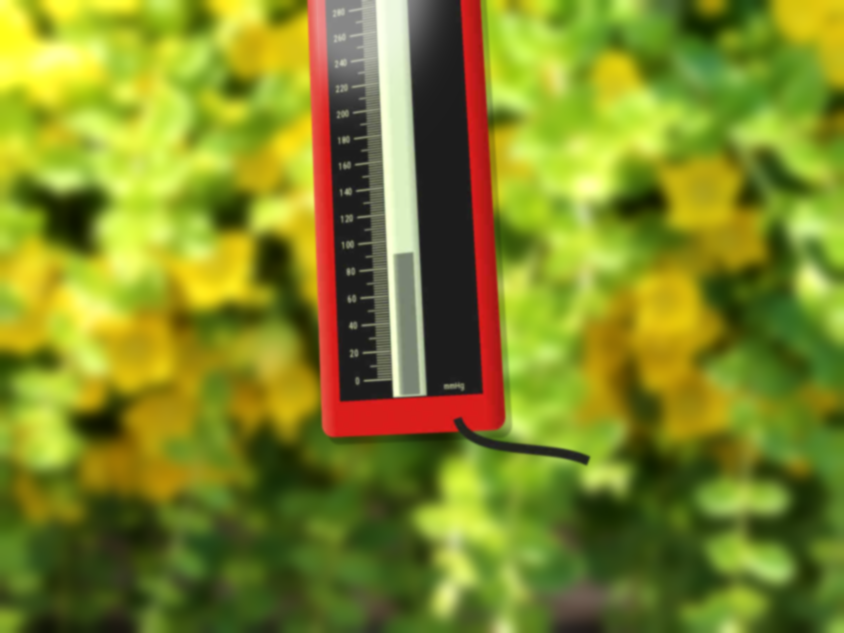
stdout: 90 (mmHg)
